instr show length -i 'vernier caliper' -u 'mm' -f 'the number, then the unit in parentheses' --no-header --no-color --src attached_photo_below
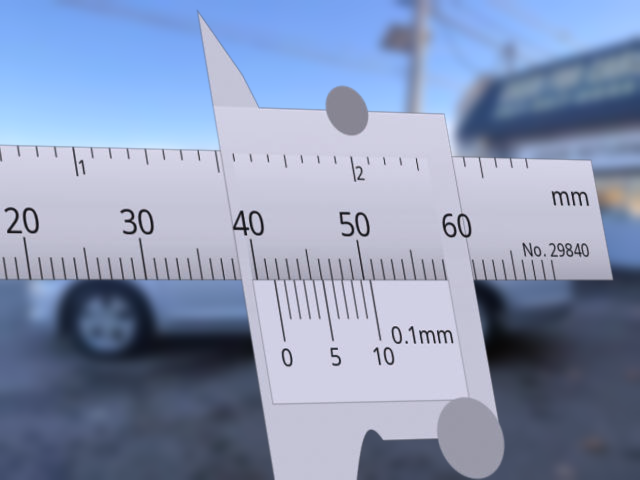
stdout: 41.6 (mm)
